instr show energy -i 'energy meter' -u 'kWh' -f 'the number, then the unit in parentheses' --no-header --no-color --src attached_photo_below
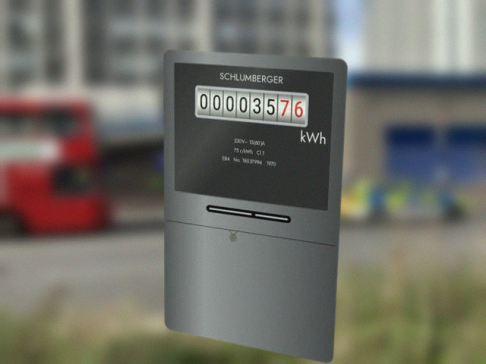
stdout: 35.76 (kWh)
